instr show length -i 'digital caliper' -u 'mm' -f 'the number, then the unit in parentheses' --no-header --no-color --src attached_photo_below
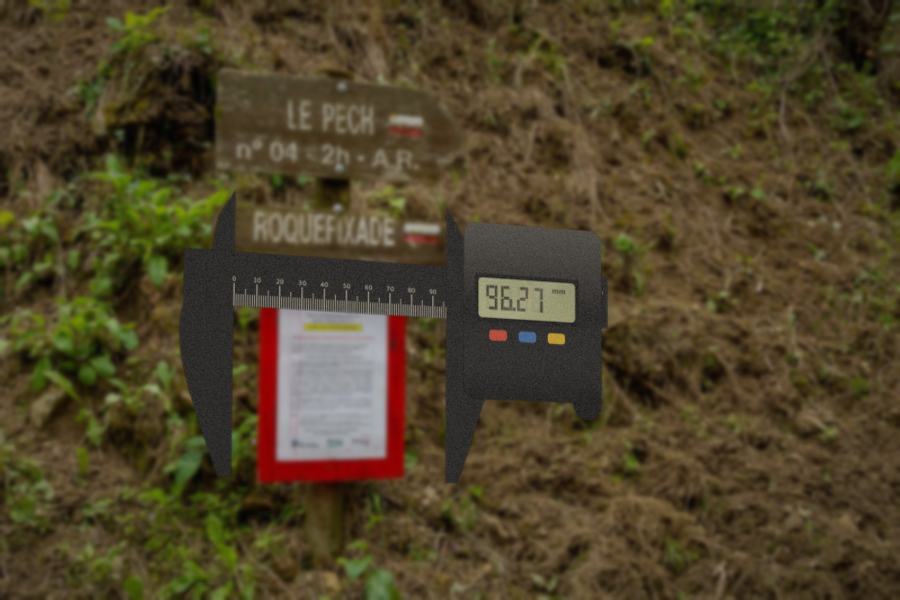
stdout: 96.27 (mm)
